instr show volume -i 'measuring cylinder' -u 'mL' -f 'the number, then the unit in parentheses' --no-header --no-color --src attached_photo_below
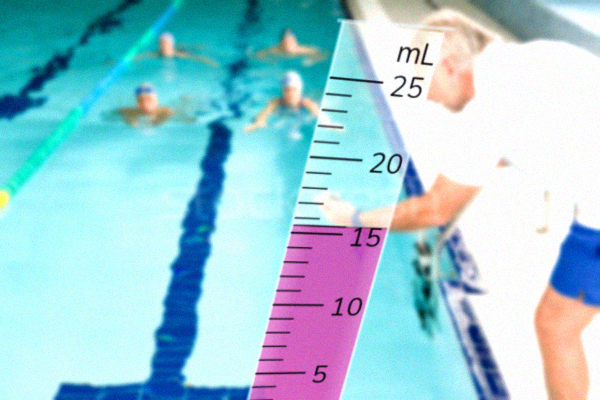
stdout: 15.5 (mL)
